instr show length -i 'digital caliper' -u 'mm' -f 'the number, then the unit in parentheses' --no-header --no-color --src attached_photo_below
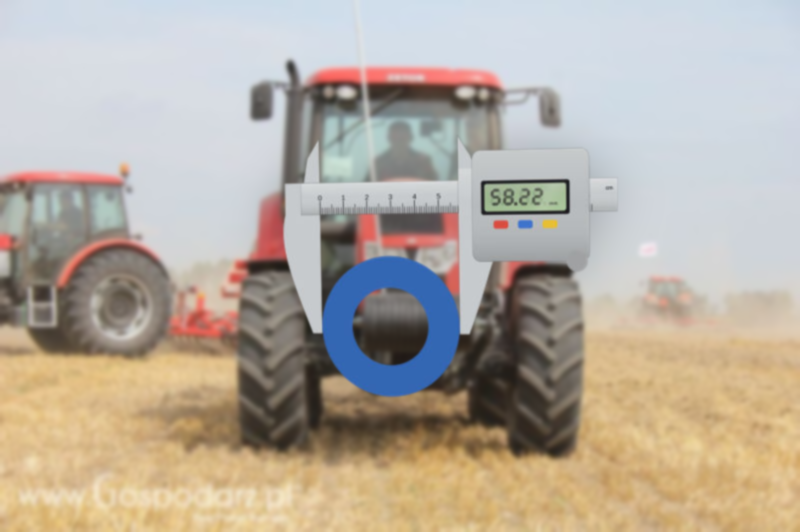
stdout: 58.22 (mm)
